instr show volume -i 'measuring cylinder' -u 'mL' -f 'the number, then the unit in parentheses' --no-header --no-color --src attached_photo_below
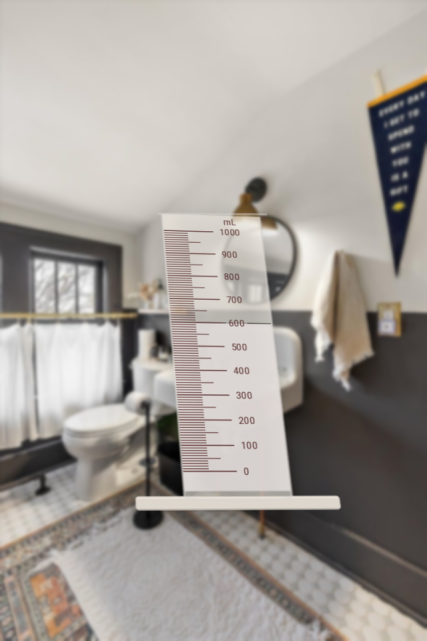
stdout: 600 (mL)
